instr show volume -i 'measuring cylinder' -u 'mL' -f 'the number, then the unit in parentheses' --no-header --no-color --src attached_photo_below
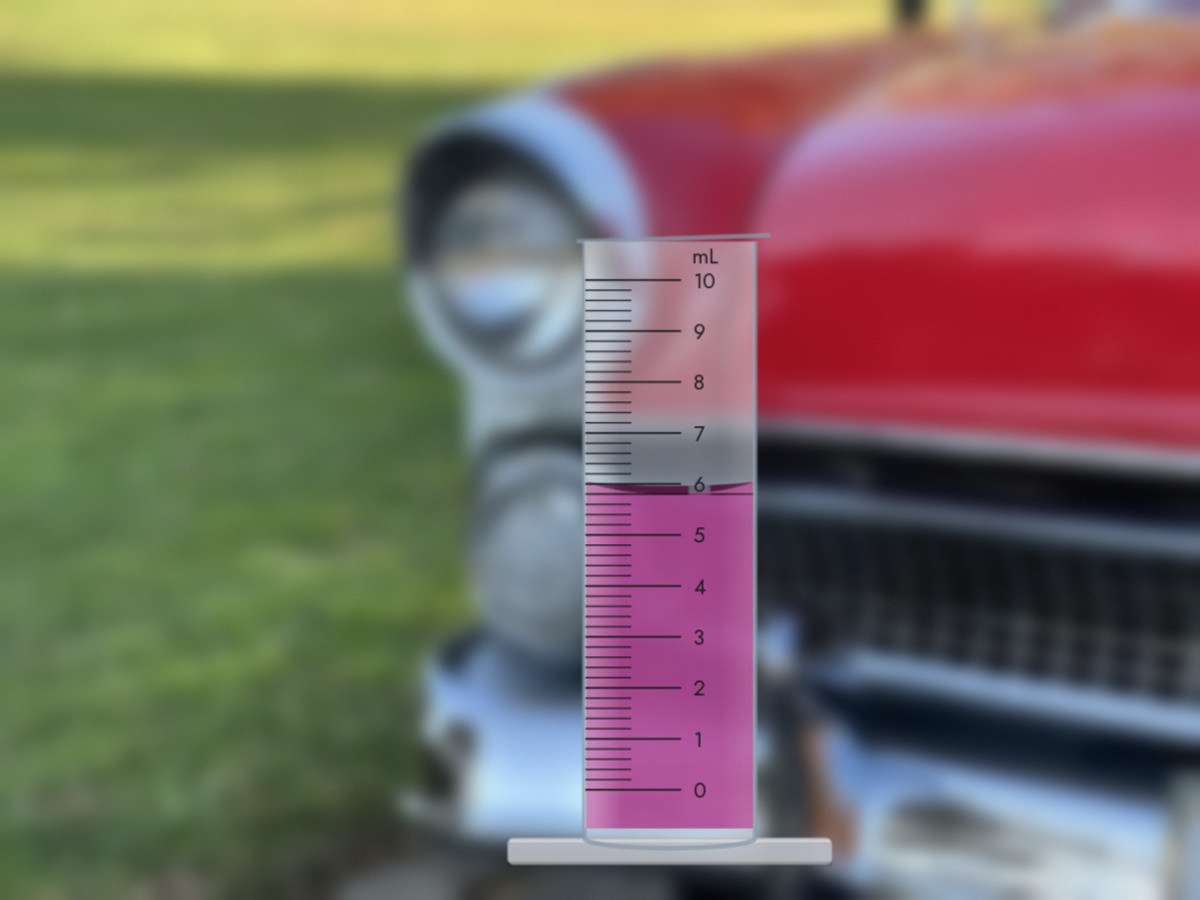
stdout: 5.8 (mL)
